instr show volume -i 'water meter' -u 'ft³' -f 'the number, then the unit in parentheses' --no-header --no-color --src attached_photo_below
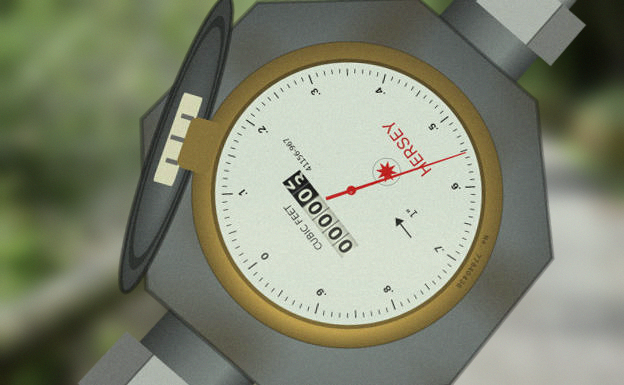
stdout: 2.55 (ft³)
